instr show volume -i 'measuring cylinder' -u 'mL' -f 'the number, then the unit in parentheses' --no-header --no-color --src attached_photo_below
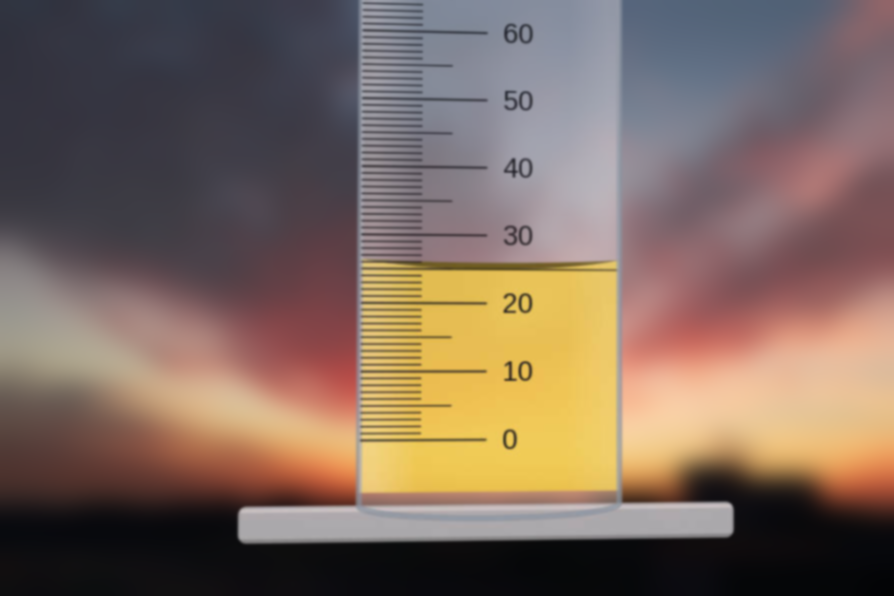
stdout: 25 (mL)
